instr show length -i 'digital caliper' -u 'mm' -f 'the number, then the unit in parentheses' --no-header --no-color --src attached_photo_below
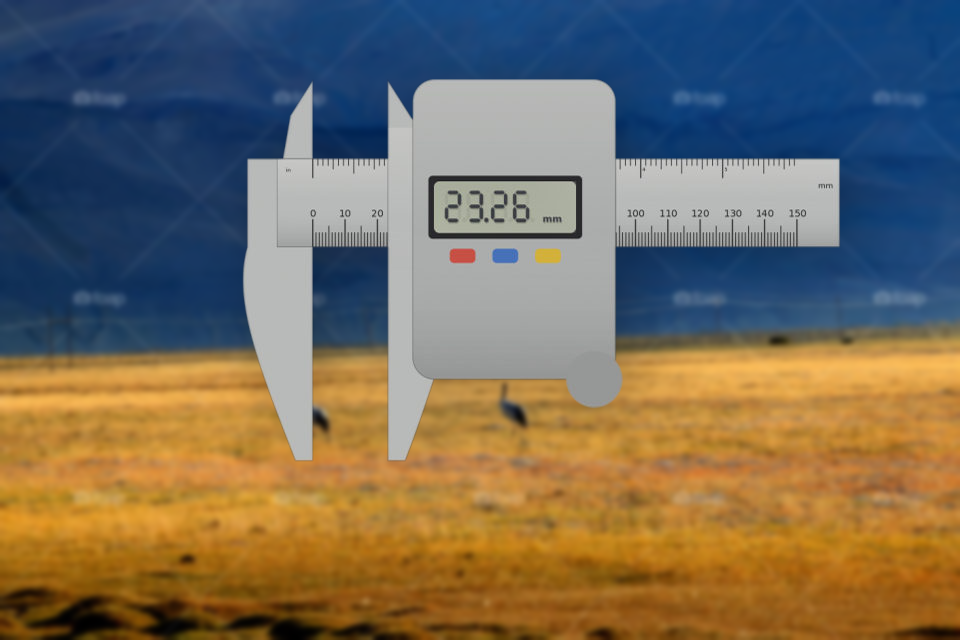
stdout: 23.26 (mm)
